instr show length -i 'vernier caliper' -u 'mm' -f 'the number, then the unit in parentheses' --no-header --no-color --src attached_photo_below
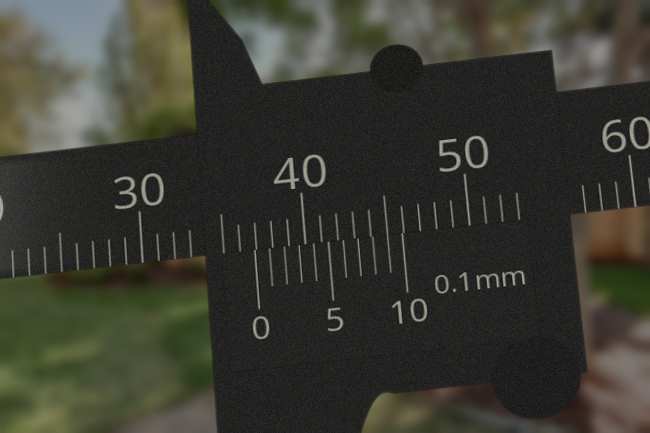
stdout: 36.9 (mm)
